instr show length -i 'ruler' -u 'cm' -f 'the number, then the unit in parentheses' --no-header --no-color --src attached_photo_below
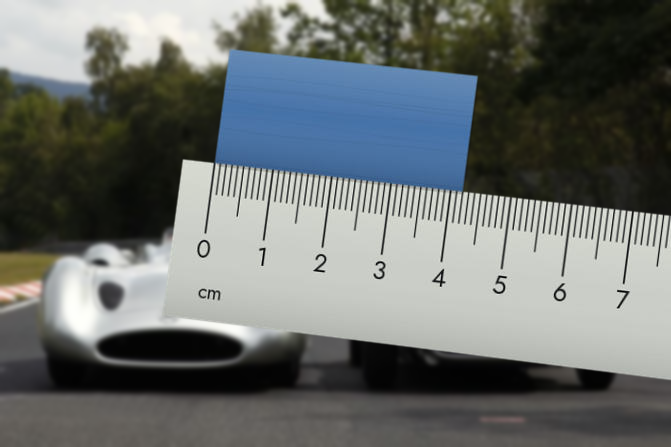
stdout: 4.2 (cm)
